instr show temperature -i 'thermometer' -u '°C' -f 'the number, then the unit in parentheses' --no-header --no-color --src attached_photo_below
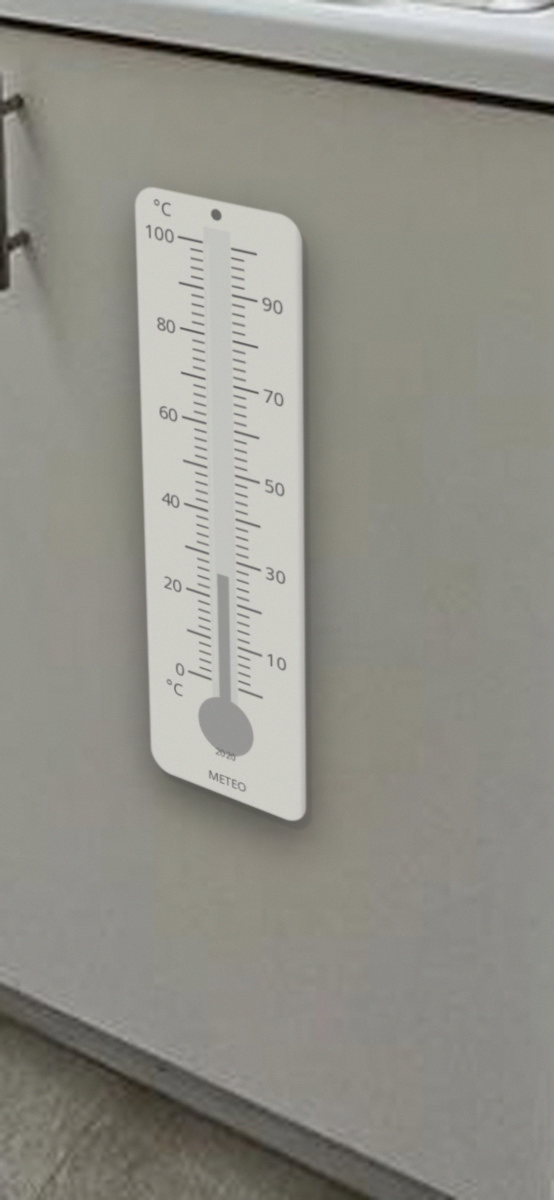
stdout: 26 (°C)
